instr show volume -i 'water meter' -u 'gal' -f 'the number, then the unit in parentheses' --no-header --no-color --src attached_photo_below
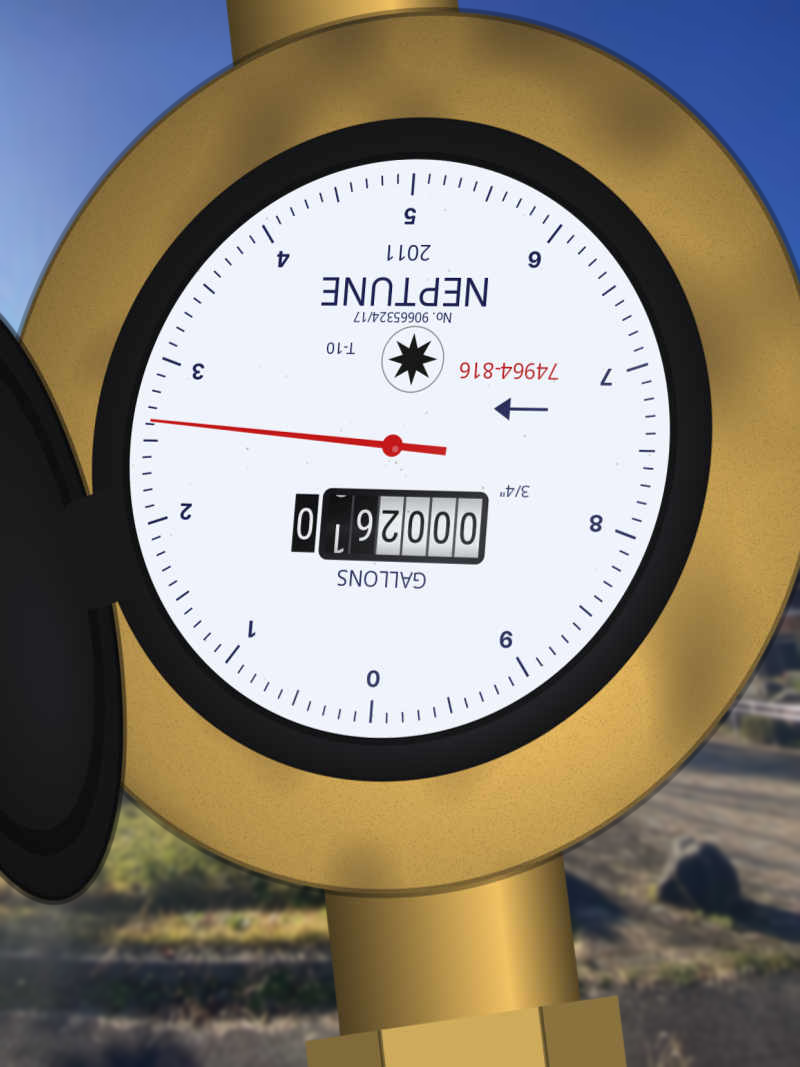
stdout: 2612.6 (gal)
